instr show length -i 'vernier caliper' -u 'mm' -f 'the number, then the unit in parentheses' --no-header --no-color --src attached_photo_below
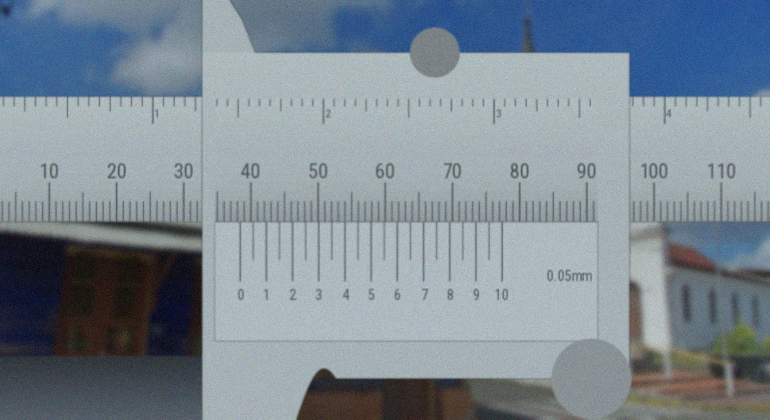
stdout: 38.4 (mm)
